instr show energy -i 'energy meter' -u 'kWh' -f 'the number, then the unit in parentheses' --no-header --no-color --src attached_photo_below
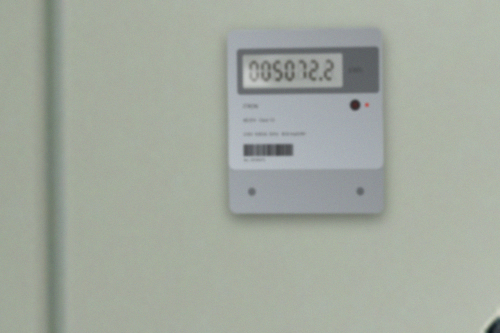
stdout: 5072.2 (kWh)
